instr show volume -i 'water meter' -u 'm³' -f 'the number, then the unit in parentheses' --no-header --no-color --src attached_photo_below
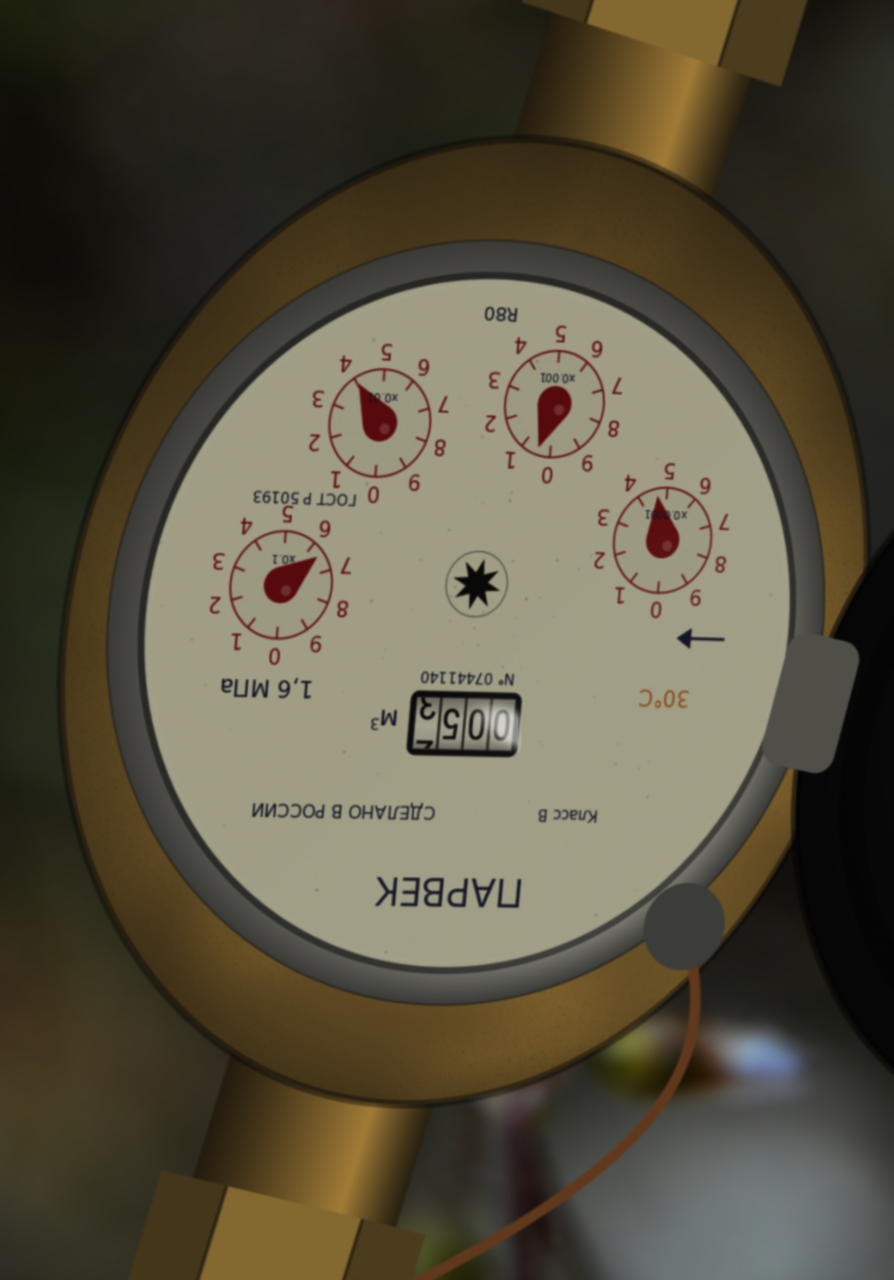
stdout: 52.6404 (m³)
